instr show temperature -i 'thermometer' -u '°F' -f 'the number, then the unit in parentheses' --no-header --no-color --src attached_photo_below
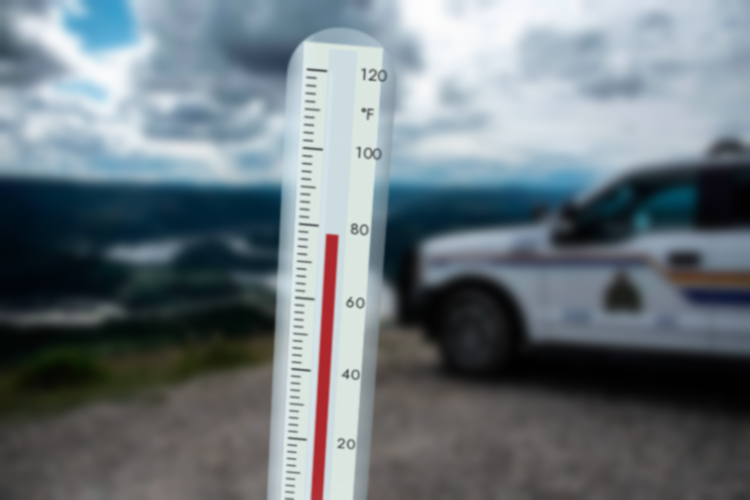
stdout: 78 (°F)
